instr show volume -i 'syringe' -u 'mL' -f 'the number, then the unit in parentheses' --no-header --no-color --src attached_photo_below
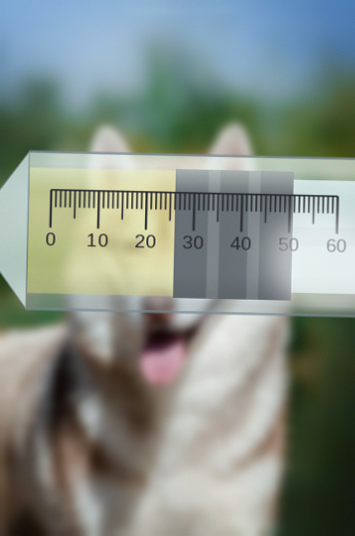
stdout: 26 (mL)
